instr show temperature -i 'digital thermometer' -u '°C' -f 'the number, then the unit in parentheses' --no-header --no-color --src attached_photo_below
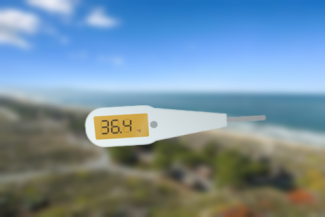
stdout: 36.4 (°C)
